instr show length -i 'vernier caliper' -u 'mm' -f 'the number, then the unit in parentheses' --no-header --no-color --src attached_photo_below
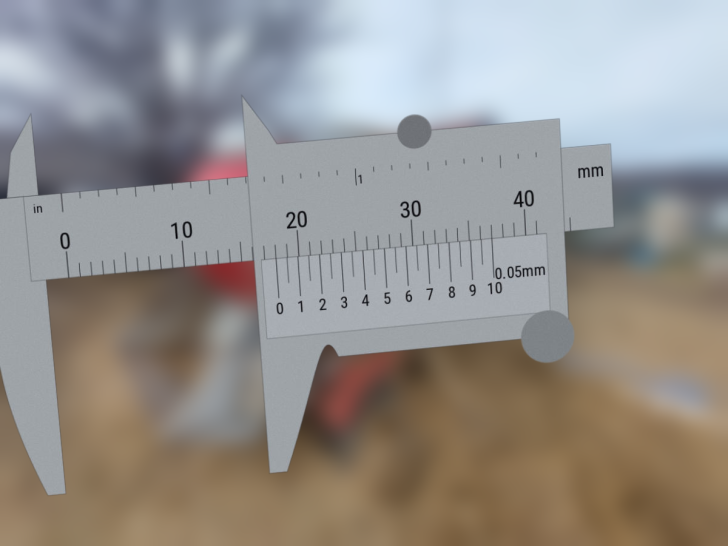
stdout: 18.0 (mm)
